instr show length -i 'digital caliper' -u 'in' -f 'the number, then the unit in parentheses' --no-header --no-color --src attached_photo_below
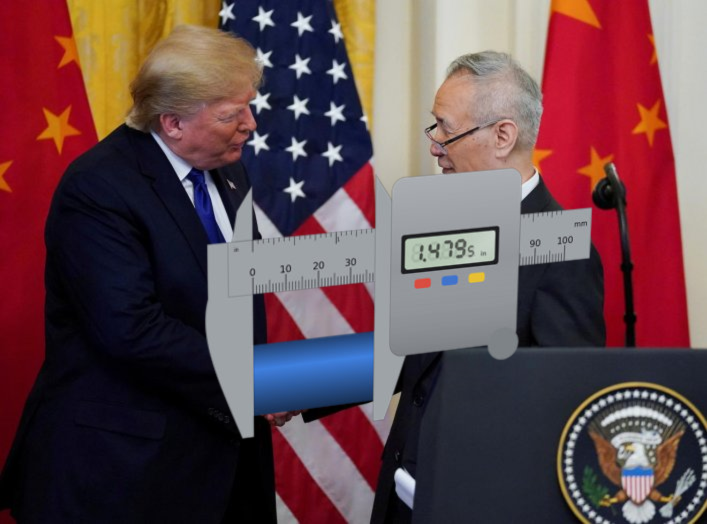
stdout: 1.4795 (in)
